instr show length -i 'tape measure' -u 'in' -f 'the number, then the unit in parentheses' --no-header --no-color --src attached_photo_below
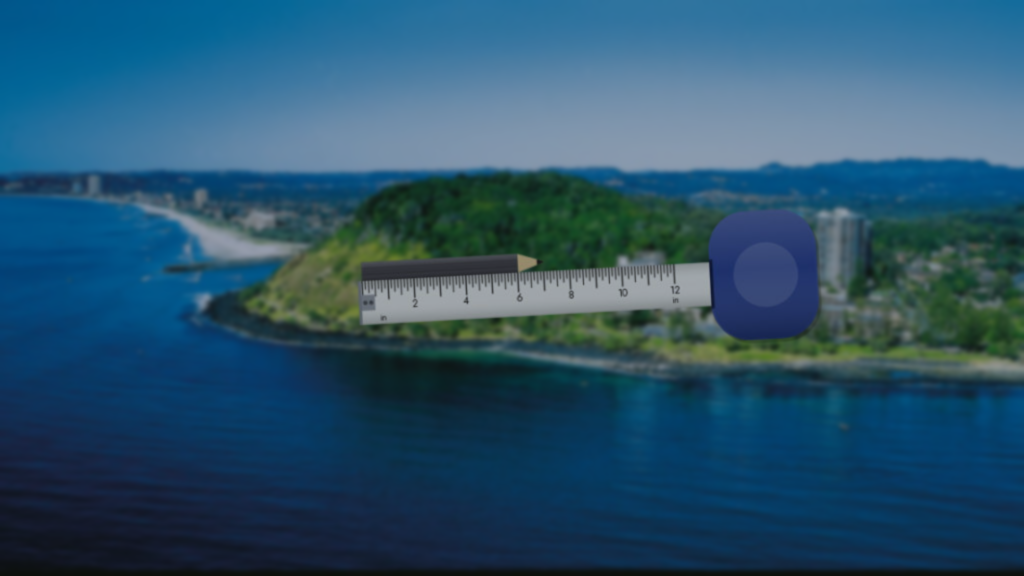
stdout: 7 (in)
